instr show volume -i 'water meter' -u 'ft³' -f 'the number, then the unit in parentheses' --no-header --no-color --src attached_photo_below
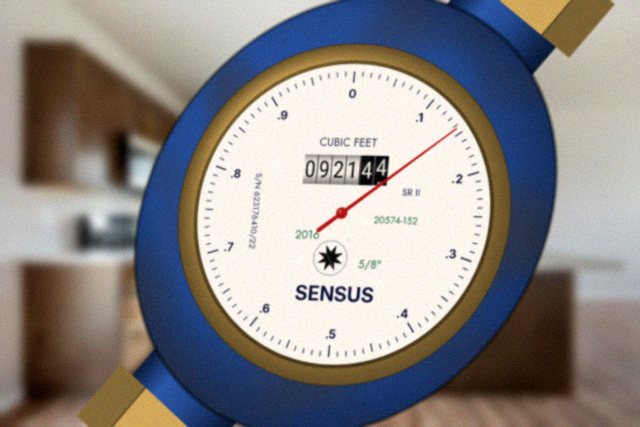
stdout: 92144.14 (ft³)
